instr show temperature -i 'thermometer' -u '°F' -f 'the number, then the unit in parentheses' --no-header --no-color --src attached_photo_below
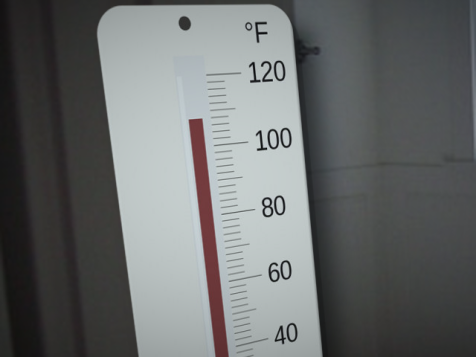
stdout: 108 (°F)
